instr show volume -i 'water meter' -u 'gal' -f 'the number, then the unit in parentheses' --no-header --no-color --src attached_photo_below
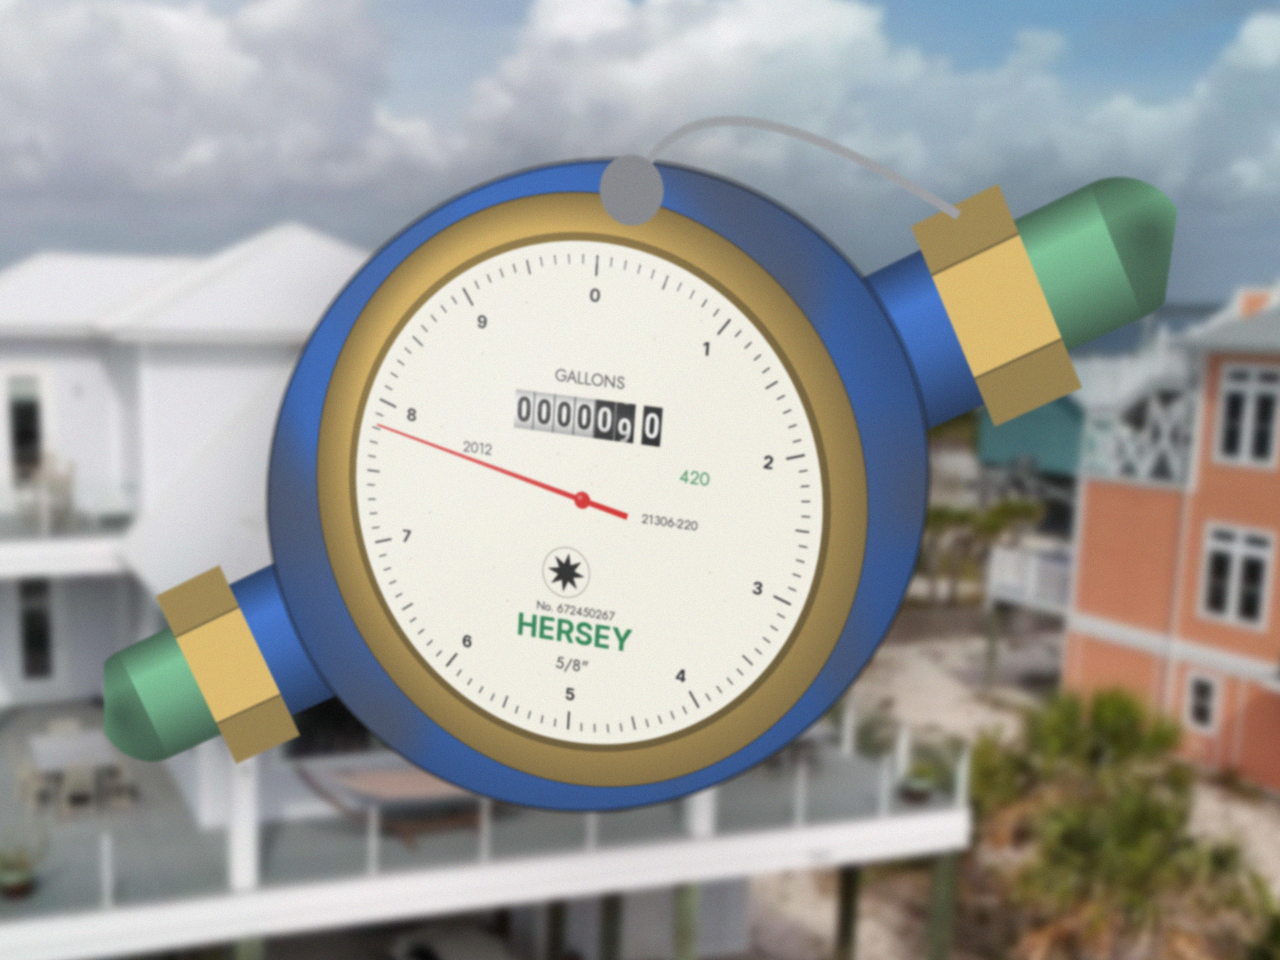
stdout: 87.8 (gal)
